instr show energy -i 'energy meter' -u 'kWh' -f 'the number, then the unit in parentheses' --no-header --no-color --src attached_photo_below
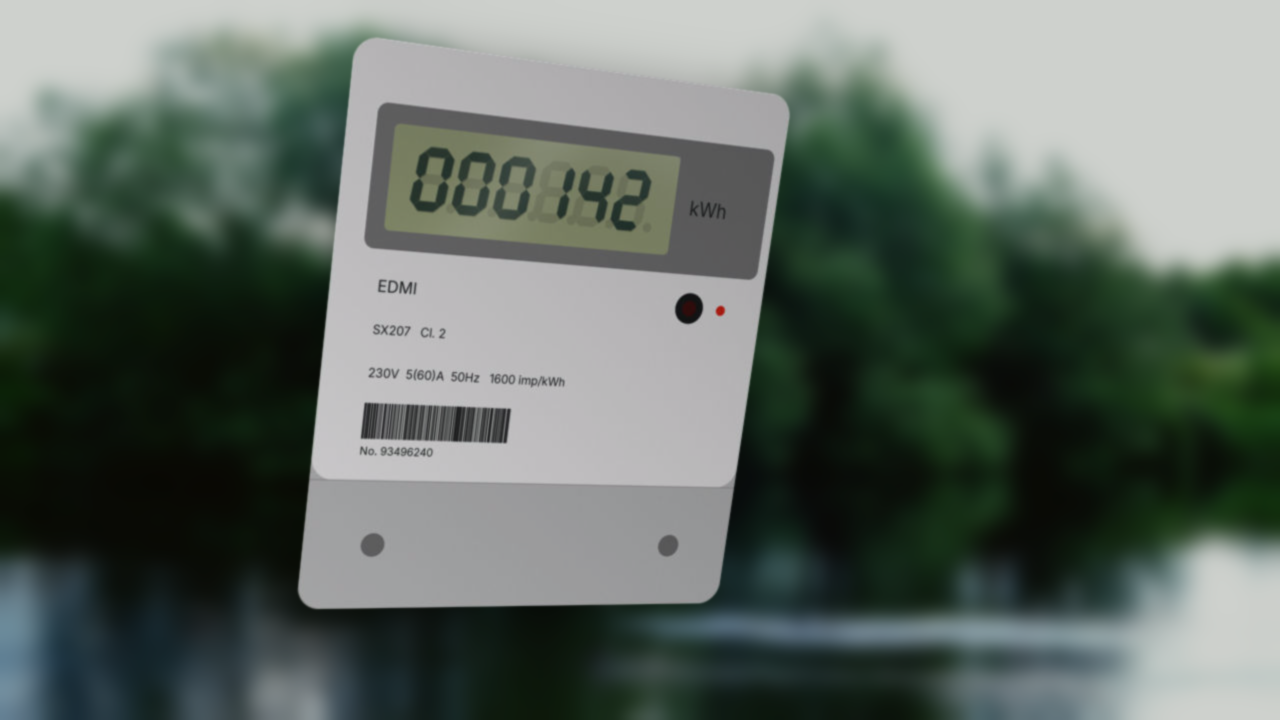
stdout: 142 (kWh)
